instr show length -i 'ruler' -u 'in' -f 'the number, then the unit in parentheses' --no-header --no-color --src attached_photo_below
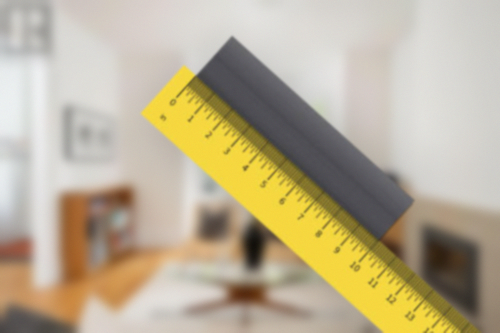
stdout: 10 (in)
